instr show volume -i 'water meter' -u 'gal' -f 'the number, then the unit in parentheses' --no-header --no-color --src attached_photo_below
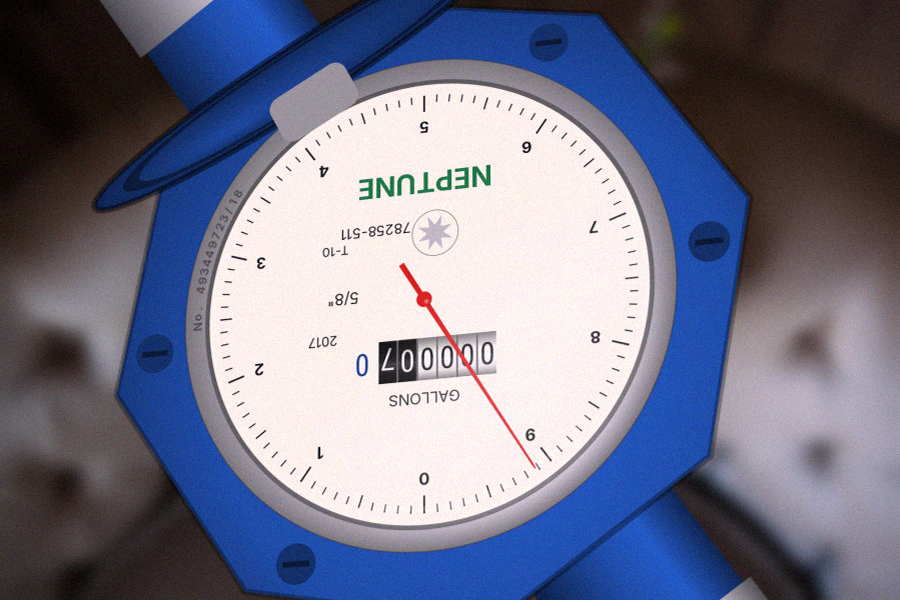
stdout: 69.1 (gal)
